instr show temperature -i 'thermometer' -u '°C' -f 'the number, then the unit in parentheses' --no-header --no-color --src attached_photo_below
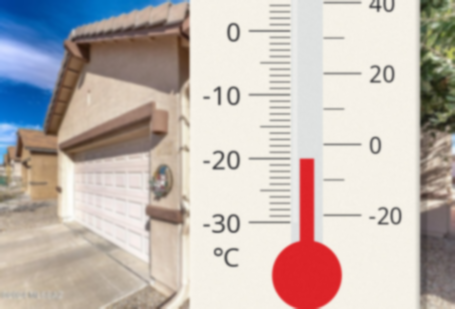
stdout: -20 (°C)
